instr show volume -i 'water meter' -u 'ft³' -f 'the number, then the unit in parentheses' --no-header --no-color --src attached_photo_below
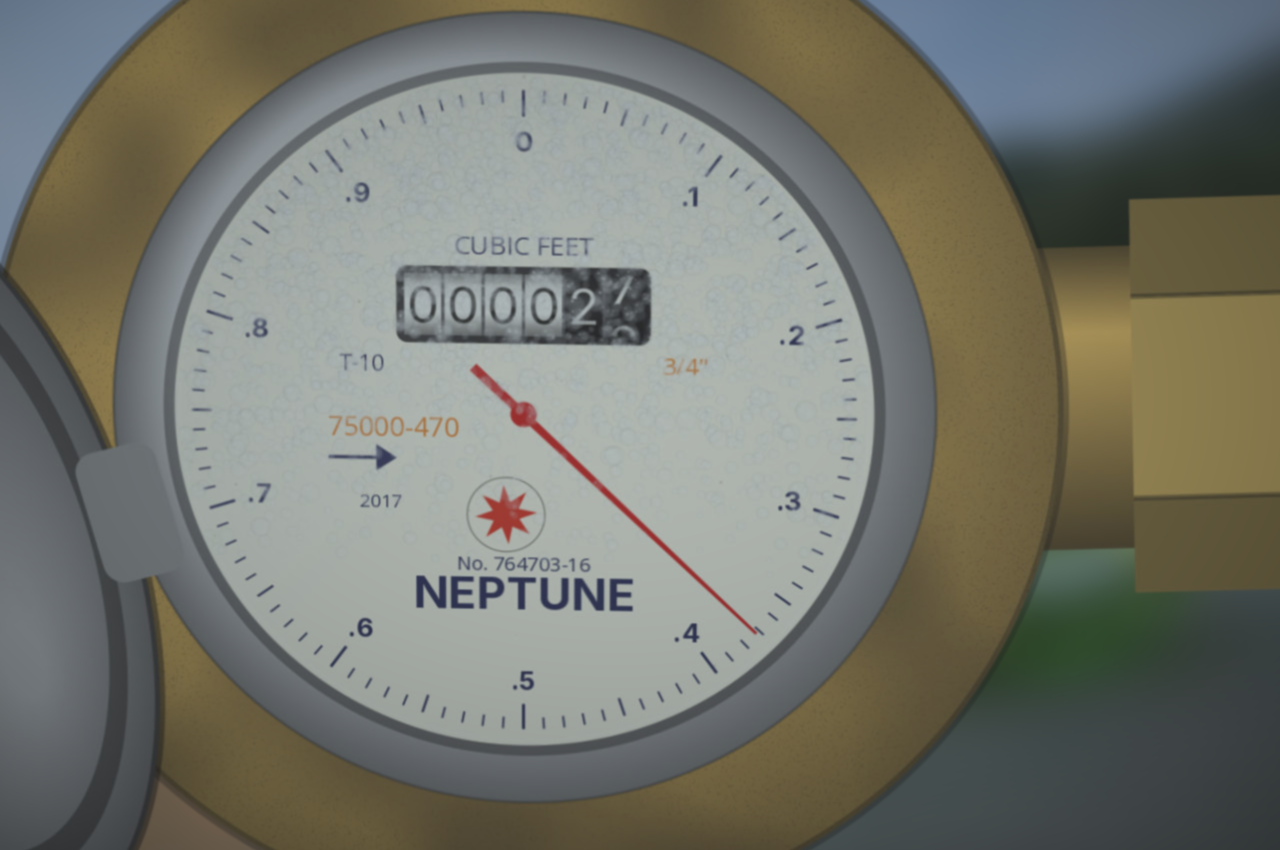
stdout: 27.37 (ft³)
